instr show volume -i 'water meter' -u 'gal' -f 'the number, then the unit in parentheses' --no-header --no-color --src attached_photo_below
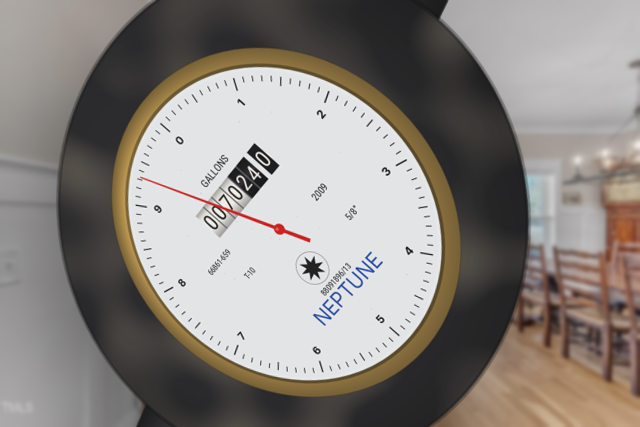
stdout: 70239.3 (gal)
